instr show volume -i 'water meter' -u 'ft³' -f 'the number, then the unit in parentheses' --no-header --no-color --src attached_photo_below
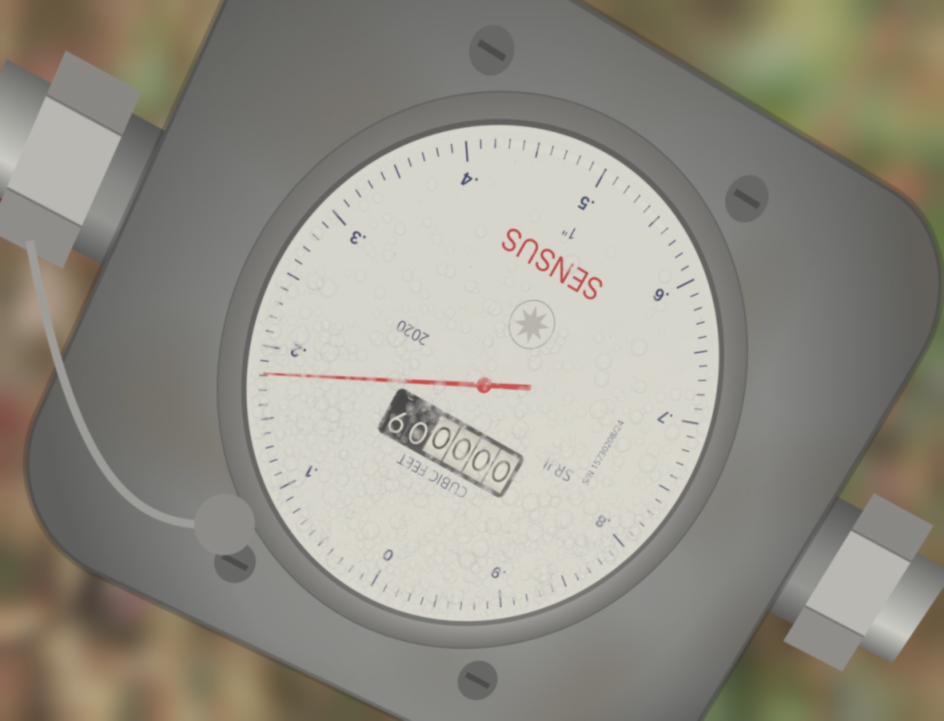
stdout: 9.18 (ft³)
